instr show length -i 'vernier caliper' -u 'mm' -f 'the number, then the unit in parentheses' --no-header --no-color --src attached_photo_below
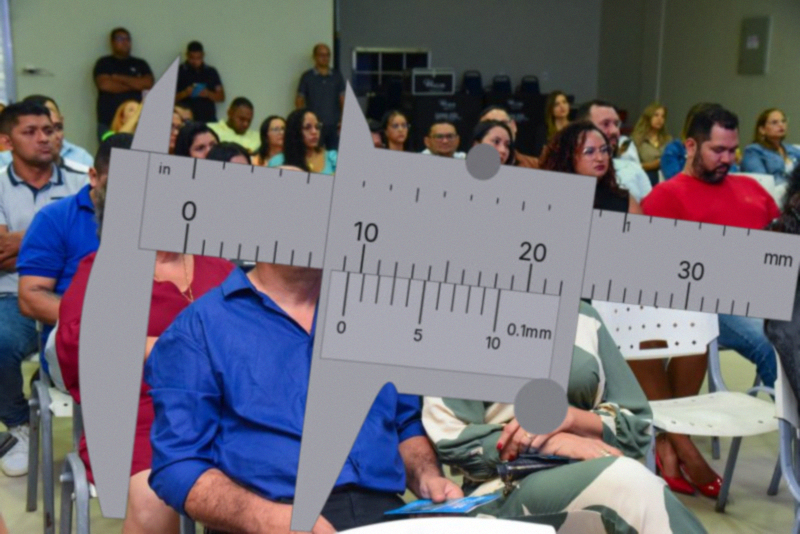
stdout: 9.3 (mm)
